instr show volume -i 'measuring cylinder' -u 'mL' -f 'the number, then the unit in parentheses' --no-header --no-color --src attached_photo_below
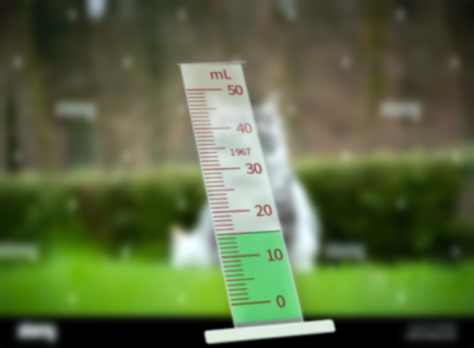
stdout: 15 (mL)
